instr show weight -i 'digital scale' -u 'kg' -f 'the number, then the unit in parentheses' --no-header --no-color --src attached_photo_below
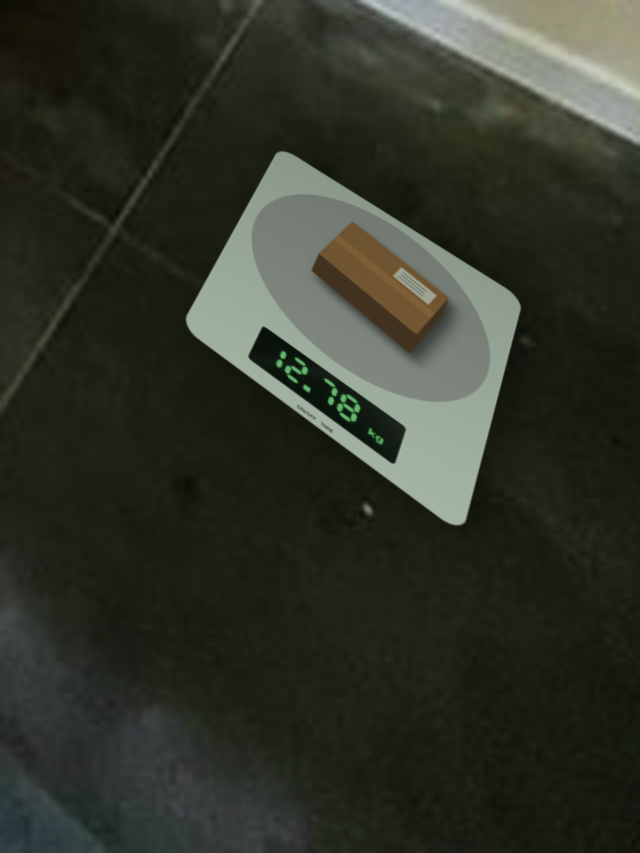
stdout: 12.78 (kg)
